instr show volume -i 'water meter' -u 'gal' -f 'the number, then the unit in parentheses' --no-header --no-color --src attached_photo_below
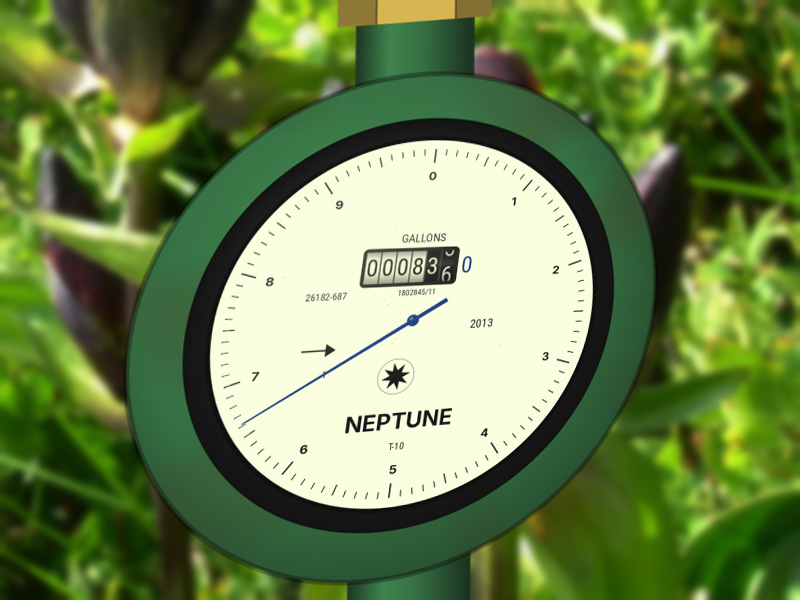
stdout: 8356.6 (gal)
